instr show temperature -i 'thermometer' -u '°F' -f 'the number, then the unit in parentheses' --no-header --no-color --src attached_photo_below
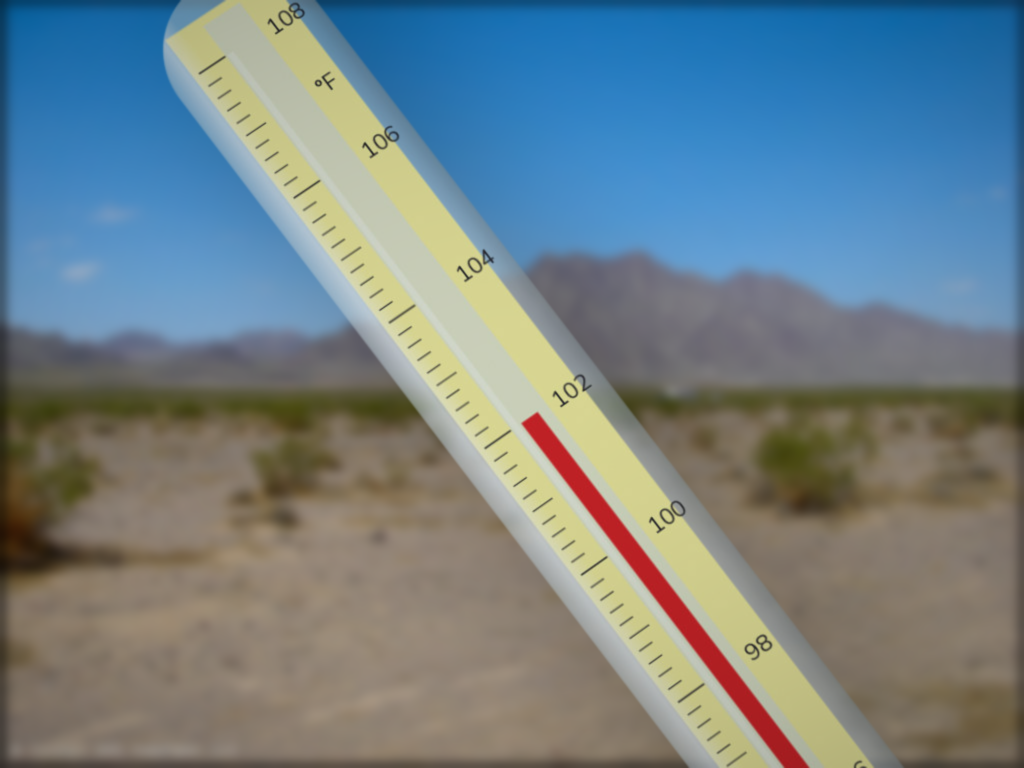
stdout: 102 (°F)
